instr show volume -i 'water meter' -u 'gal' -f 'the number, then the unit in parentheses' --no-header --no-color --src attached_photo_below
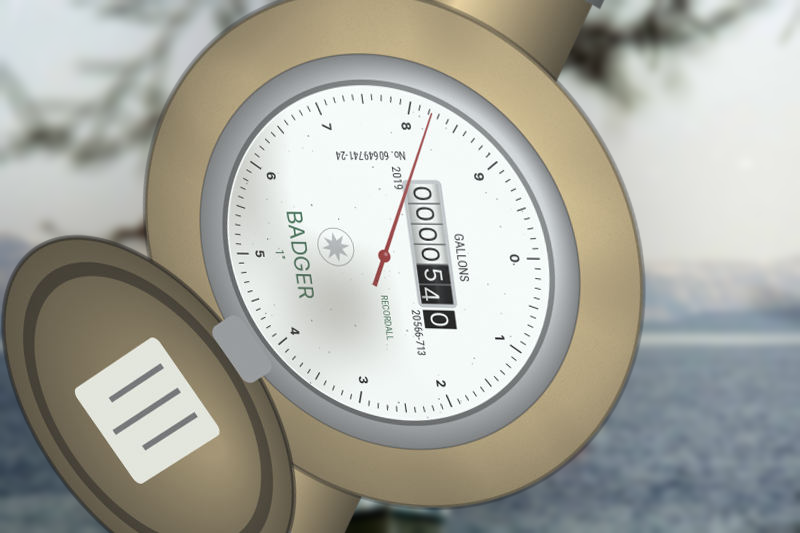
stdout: 538.2 (gal)
